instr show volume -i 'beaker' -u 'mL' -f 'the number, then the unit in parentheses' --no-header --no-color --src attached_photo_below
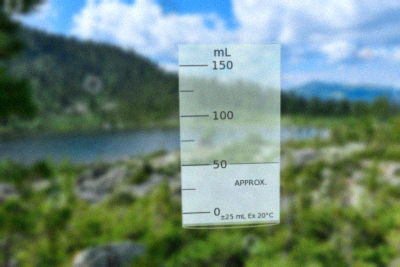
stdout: 50 (mL)
